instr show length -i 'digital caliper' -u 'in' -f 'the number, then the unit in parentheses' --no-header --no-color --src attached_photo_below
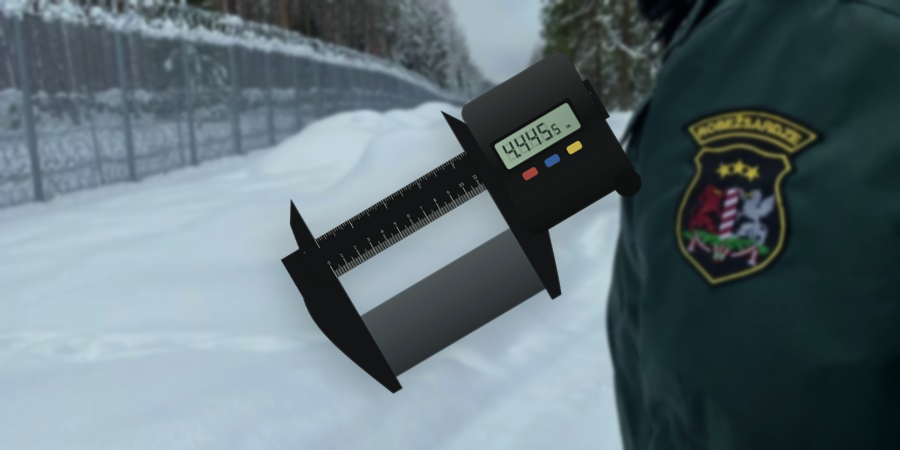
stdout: 4.4455 (in)
